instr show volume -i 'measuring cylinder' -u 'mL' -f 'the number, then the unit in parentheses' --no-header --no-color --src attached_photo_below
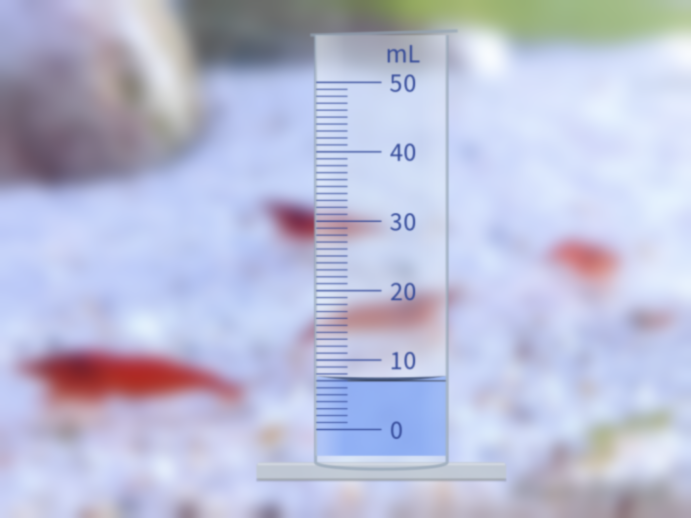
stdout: 7 (mL)
